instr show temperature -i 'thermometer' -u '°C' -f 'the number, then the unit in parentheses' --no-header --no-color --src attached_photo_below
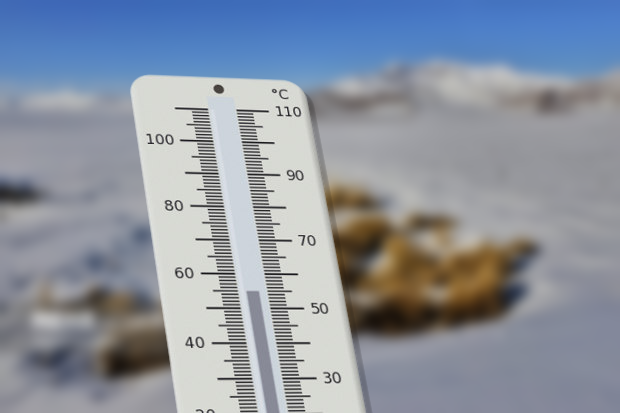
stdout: 55 (°C)
